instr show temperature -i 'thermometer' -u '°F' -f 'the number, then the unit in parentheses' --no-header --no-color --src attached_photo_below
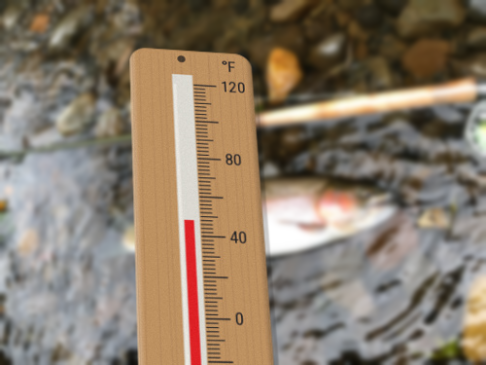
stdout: 48 (°F)
